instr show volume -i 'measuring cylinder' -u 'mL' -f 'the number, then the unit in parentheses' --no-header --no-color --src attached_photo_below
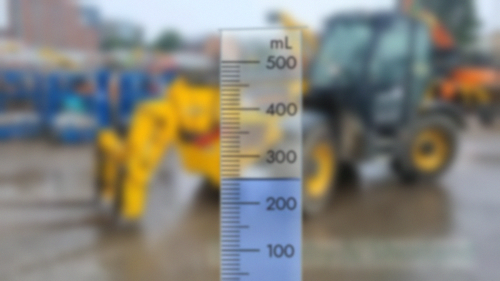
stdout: 250 (mL)
